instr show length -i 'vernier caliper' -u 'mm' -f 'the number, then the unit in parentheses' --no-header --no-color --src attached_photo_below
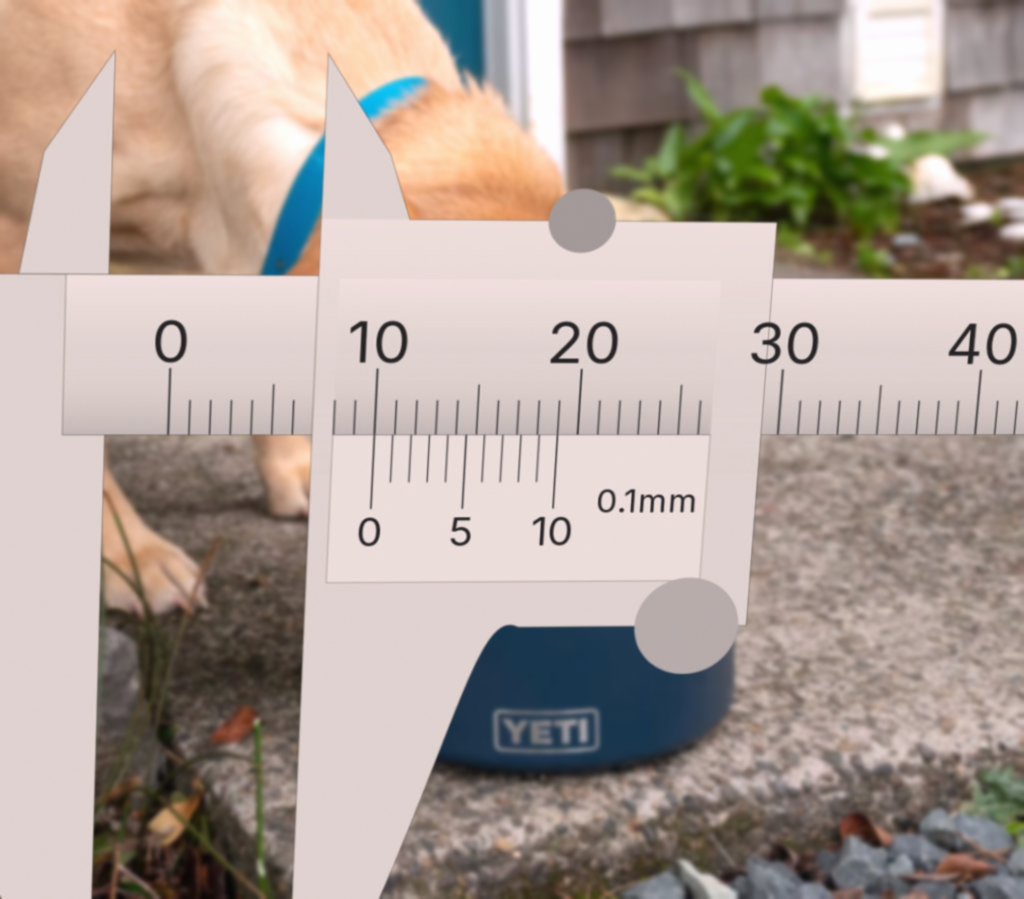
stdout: 10.0 (mm)
